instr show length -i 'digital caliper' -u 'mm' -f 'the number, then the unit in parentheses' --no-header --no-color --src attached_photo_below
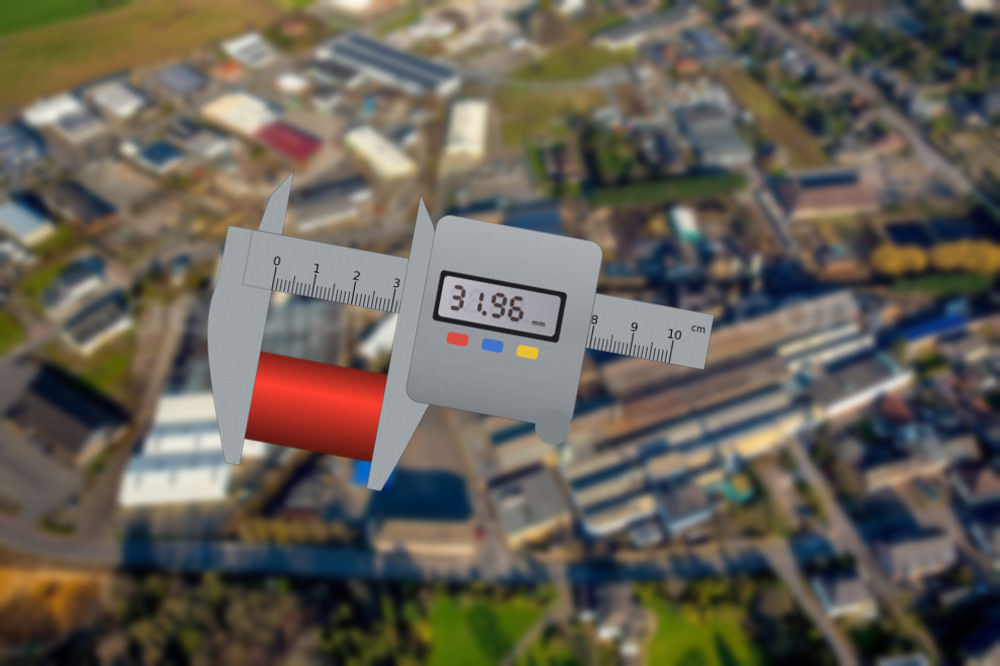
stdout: 31.96 (mm)
